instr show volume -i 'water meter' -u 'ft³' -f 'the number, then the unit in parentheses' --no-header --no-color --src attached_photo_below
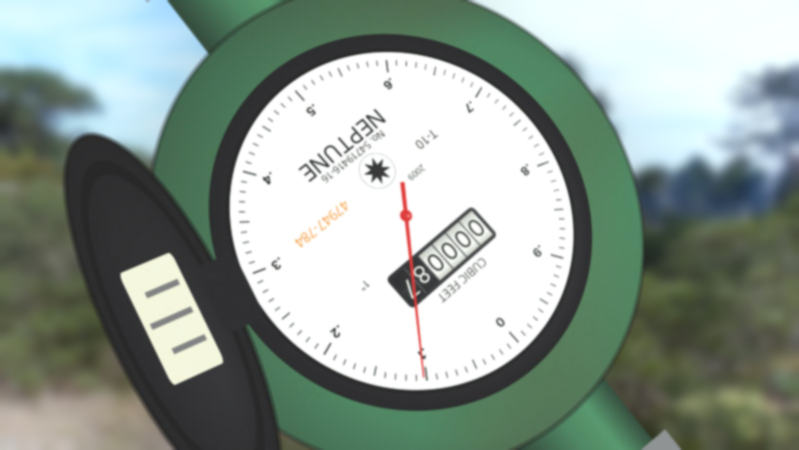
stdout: 87.10 (ft³)
